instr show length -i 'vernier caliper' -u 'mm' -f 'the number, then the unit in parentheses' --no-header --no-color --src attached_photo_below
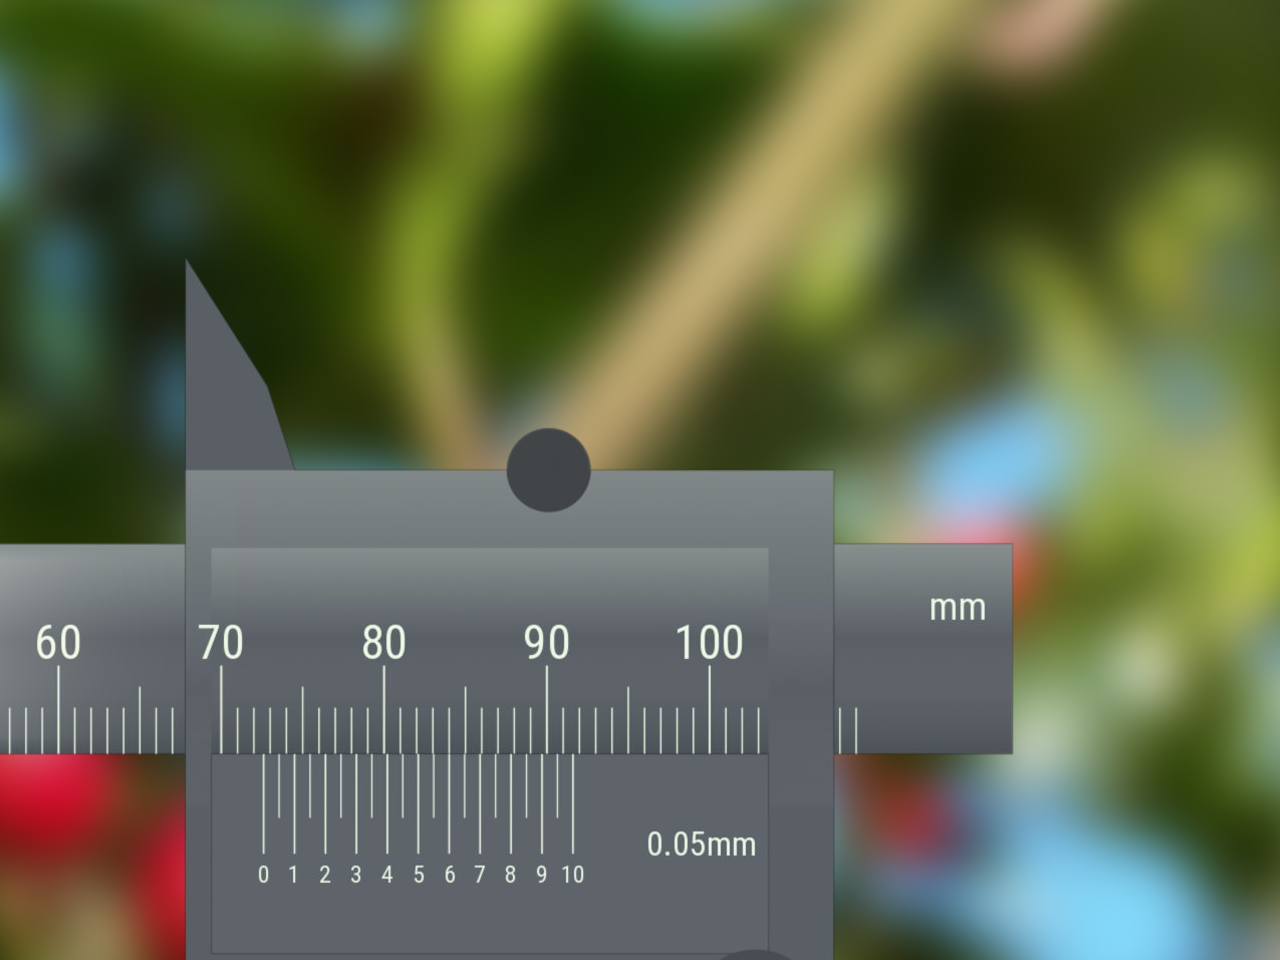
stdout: 72.6 (mm)
